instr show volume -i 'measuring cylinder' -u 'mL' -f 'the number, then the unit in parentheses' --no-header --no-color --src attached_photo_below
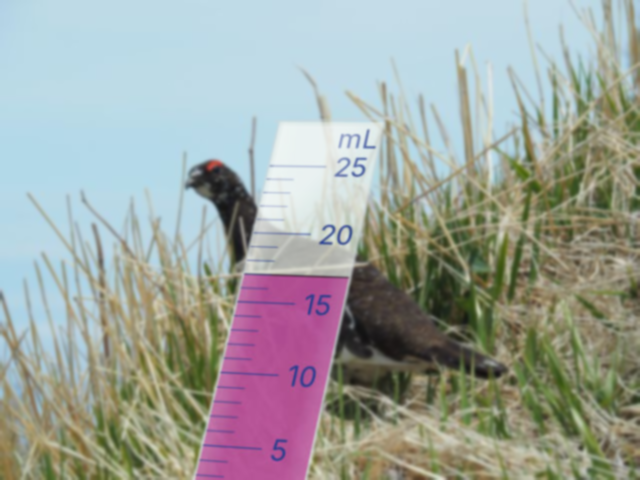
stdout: 17 (mL)
